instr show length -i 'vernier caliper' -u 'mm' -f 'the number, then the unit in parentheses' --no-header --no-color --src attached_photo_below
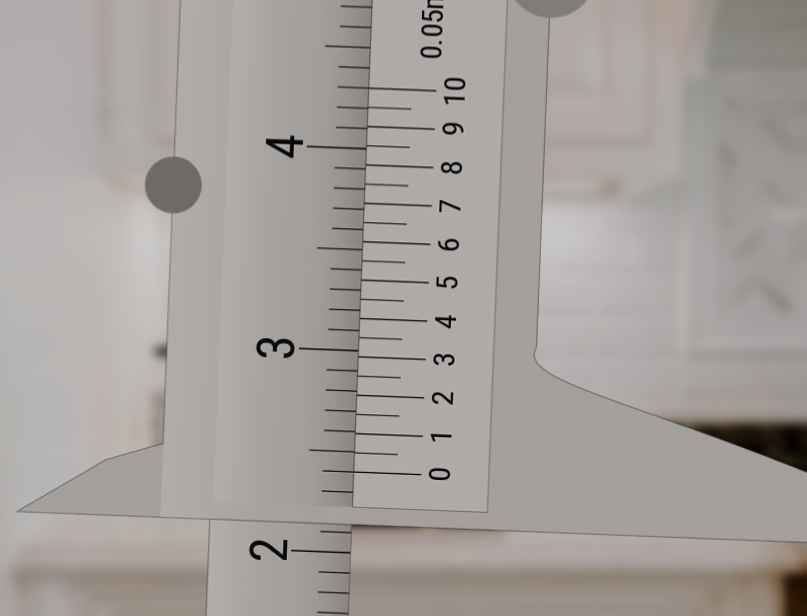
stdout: 24.0 (mm)
